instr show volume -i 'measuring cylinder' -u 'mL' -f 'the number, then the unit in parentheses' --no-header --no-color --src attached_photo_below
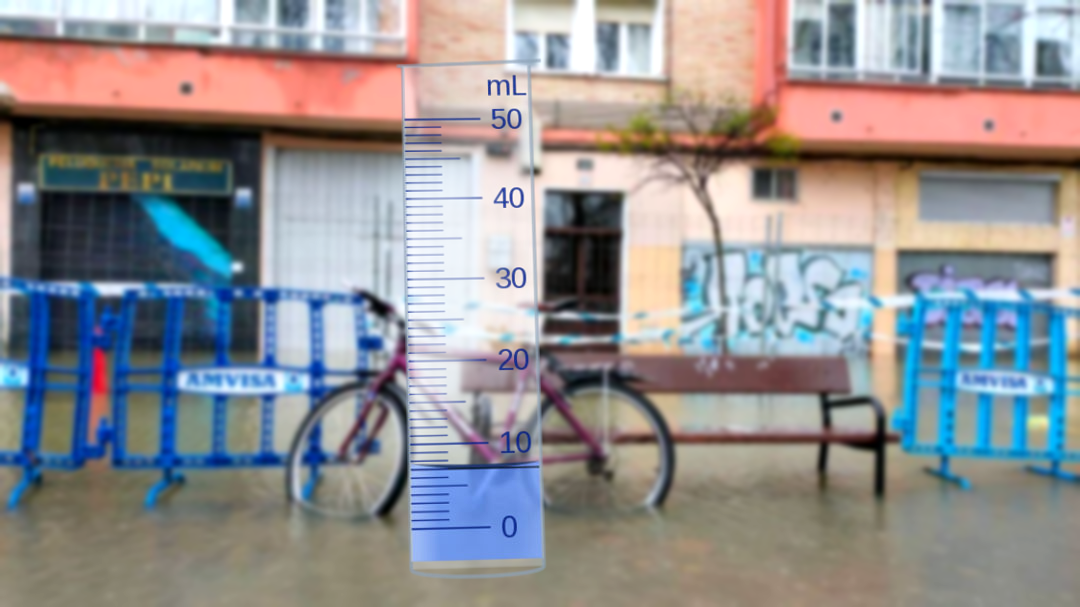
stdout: 7 (mL)
